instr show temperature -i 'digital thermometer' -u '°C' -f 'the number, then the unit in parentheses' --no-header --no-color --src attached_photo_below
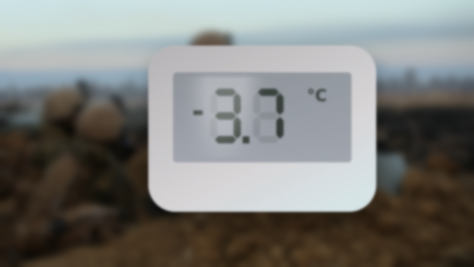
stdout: -3.7 (°C)
